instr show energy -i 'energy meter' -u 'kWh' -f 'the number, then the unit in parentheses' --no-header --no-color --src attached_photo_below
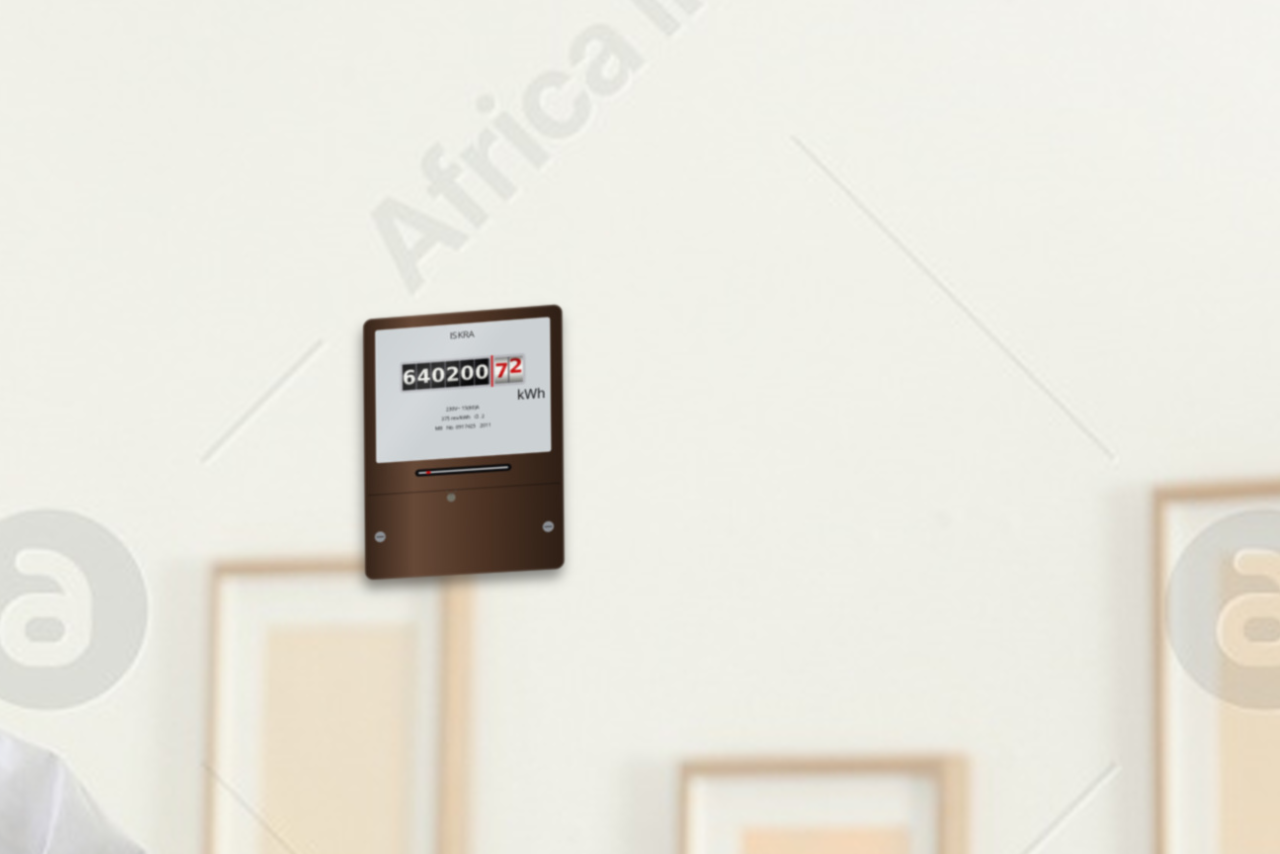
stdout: 640200.72 (kWh)
